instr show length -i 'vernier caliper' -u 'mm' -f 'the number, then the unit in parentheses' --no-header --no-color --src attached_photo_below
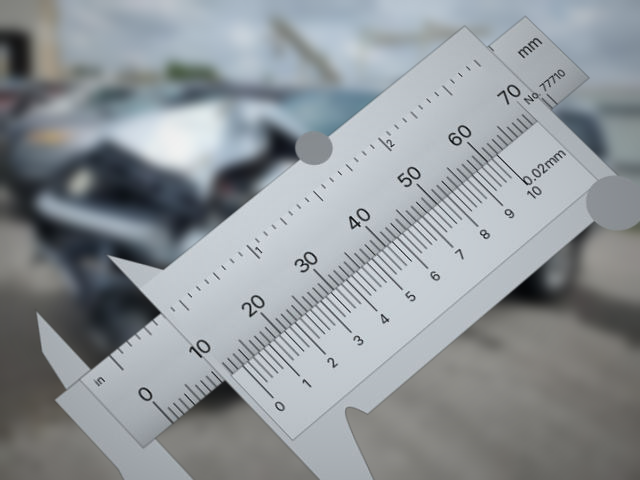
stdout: 12.8 (mm)
